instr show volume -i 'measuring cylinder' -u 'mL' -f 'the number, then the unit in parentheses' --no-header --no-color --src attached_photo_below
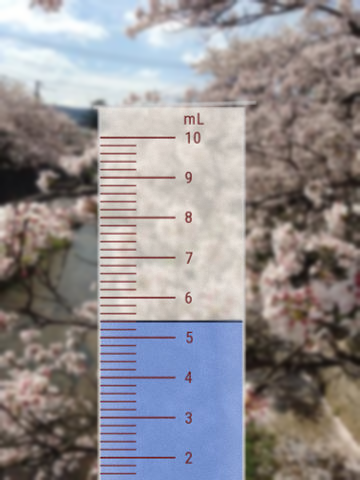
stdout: 5.4 (mL)
